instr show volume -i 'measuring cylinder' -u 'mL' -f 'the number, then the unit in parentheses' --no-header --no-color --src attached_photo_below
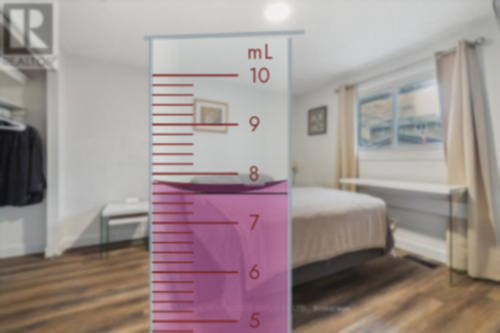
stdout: 7.6 (mL)
